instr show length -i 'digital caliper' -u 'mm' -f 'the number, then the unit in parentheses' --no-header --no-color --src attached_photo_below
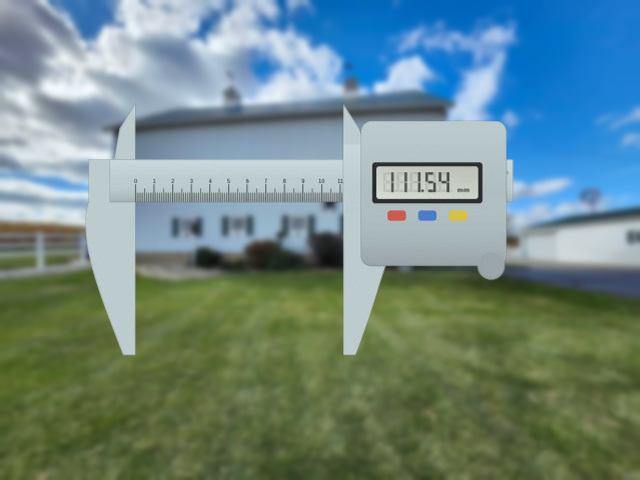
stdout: 111.54 (mm)
